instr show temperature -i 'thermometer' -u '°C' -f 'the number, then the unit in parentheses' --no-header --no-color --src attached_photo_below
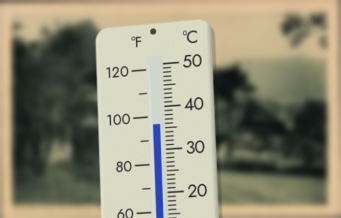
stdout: 36 (°C)
